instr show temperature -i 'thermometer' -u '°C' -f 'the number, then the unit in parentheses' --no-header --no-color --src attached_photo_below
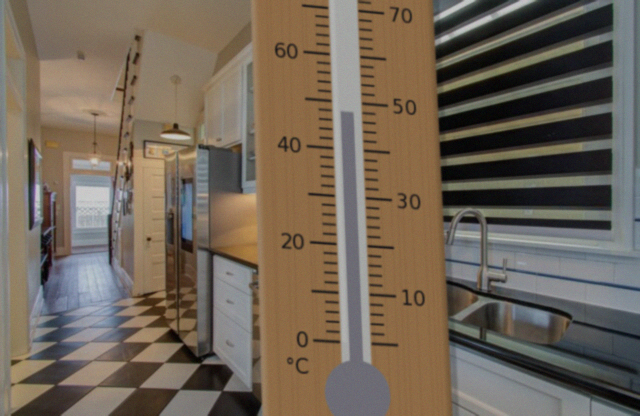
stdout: 48 (°C)
